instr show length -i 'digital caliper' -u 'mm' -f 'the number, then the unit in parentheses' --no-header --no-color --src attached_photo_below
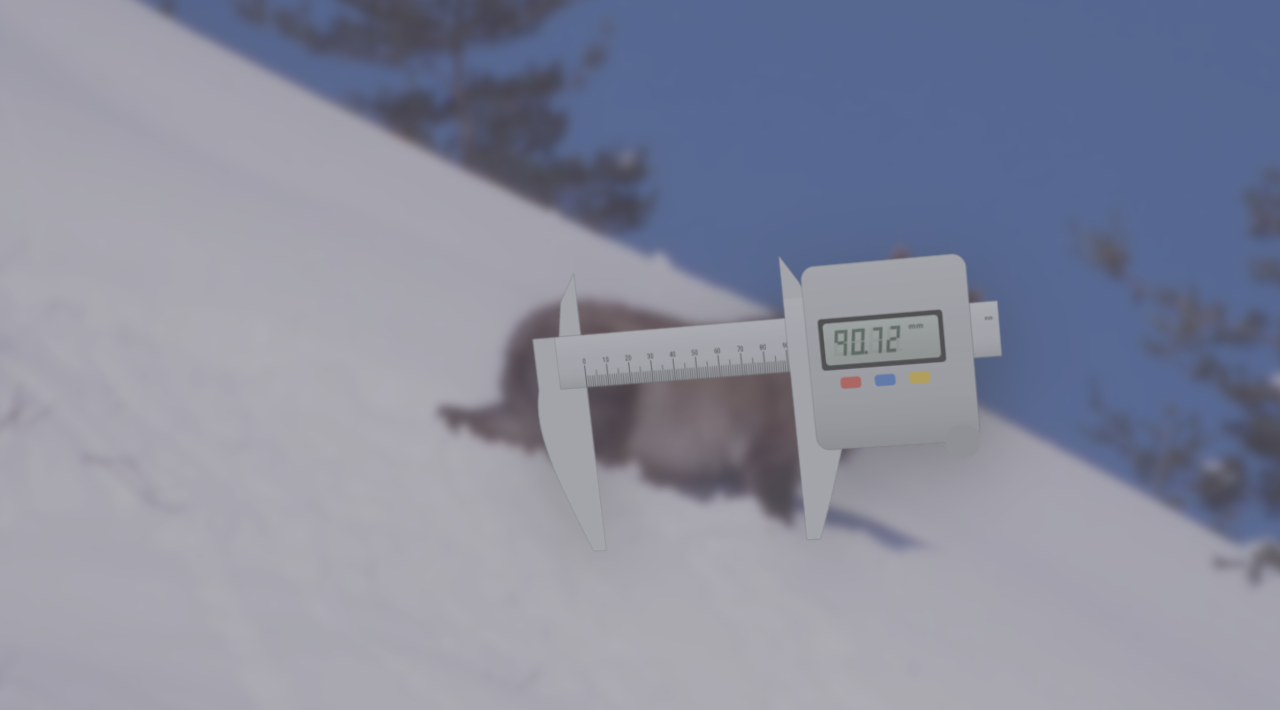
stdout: 90.72 (mm)
